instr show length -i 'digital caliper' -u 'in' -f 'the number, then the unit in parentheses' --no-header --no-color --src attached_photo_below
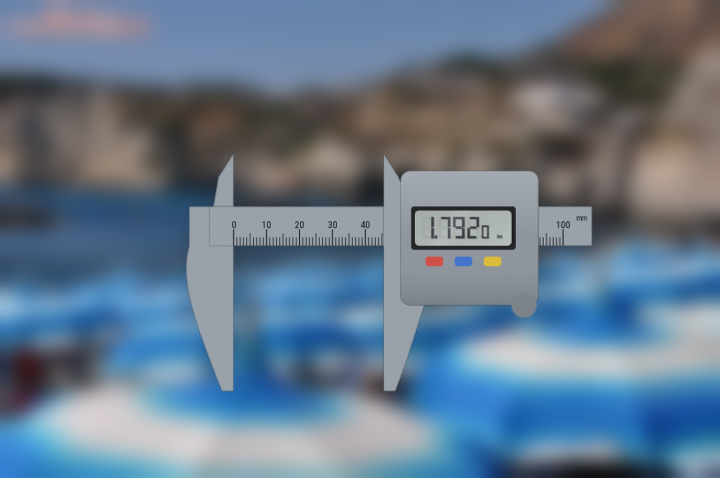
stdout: 1.7920 (in)
